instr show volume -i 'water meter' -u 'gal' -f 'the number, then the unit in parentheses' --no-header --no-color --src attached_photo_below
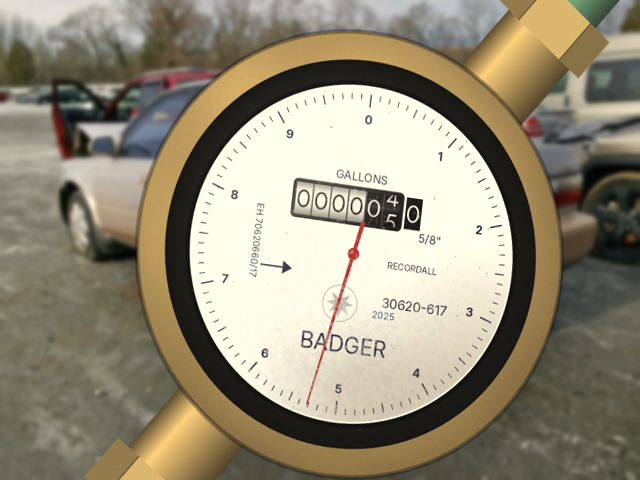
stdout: 45.3 (gal)
